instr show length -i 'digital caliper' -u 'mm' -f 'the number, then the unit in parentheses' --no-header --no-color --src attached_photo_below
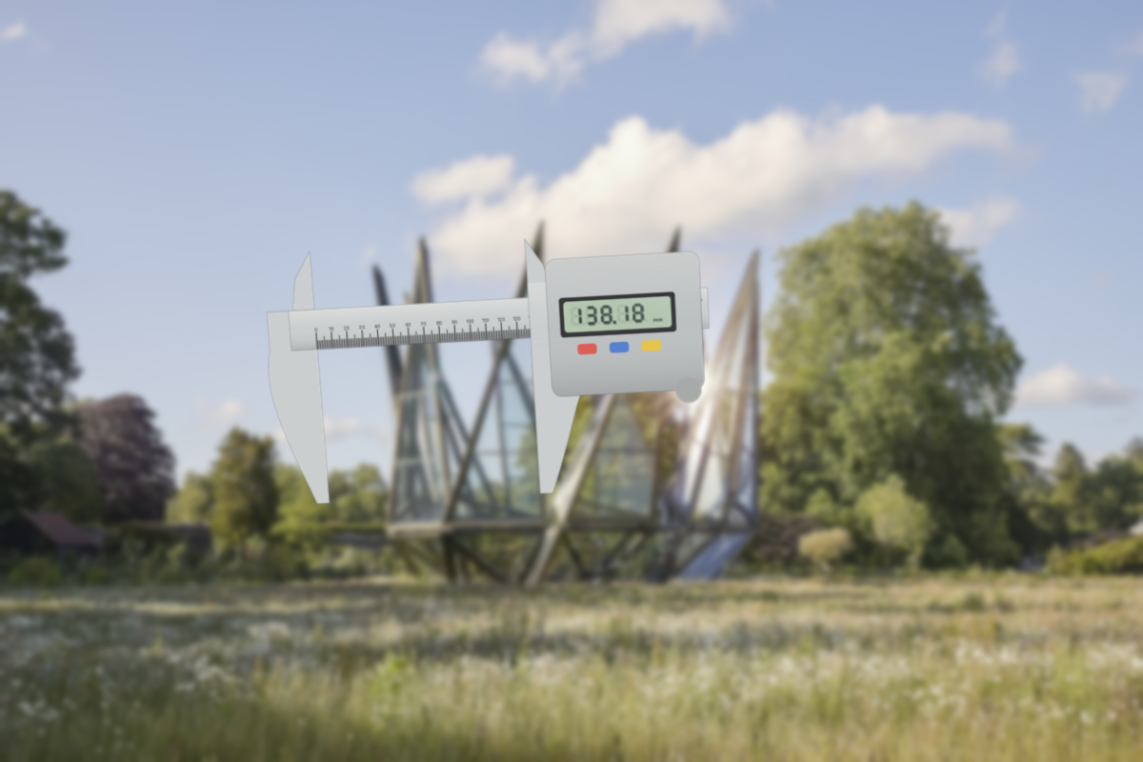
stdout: 138.18 (mm)
